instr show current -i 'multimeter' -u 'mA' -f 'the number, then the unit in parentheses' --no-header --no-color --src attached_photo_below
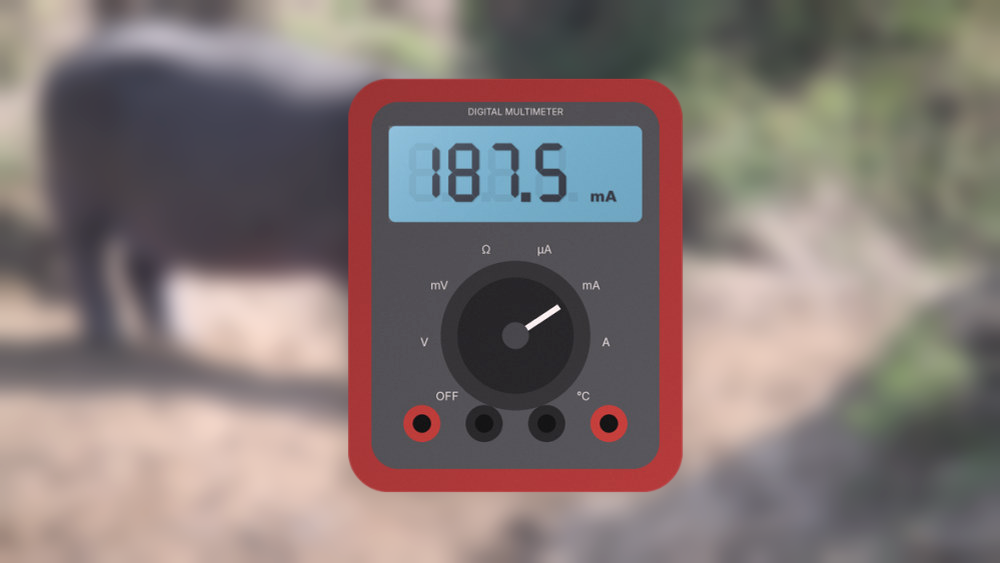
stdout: 187.5 (mA)
